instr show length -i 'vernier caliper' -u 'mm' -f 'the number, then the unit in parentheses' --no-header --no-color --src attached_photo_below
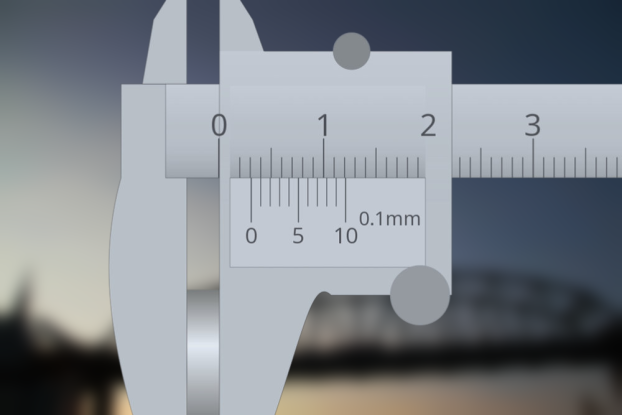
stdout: 3.1 (mm)
